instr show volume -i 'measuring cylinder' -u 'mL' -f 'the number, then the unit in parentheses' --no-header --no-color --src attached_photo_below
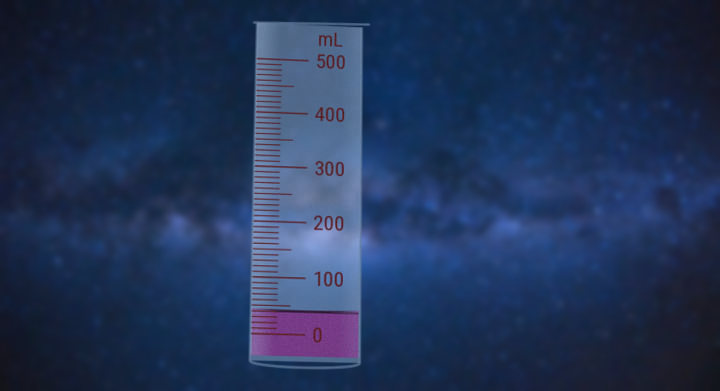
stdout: 40 (mL)
